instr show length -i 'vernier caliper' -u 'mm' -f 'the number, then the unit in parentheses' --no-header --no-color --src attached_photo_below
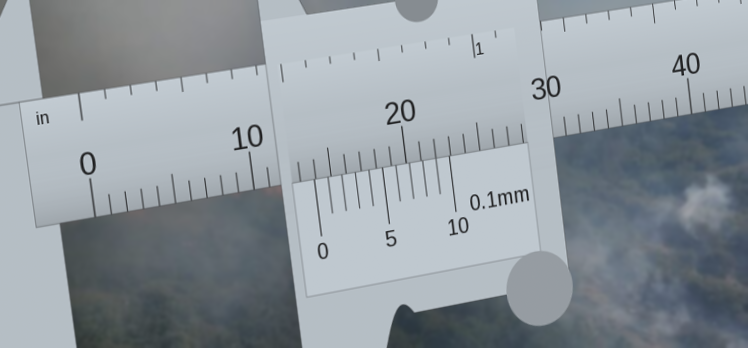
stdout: 13.9 (mm)
